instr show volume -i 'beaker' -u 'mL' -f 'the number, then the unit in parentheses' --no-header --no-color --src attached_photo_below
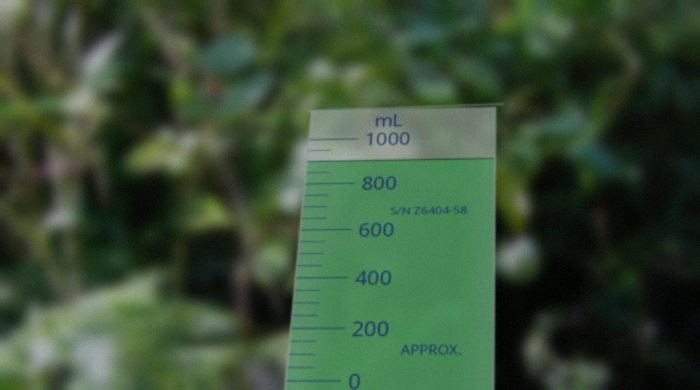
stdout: 900 (mL)
